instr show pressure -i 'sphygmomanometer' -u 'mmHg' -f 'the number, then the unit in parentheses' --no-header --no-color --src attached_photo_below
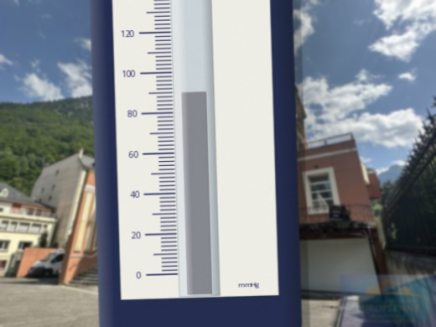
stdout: 90 (mmHg)
